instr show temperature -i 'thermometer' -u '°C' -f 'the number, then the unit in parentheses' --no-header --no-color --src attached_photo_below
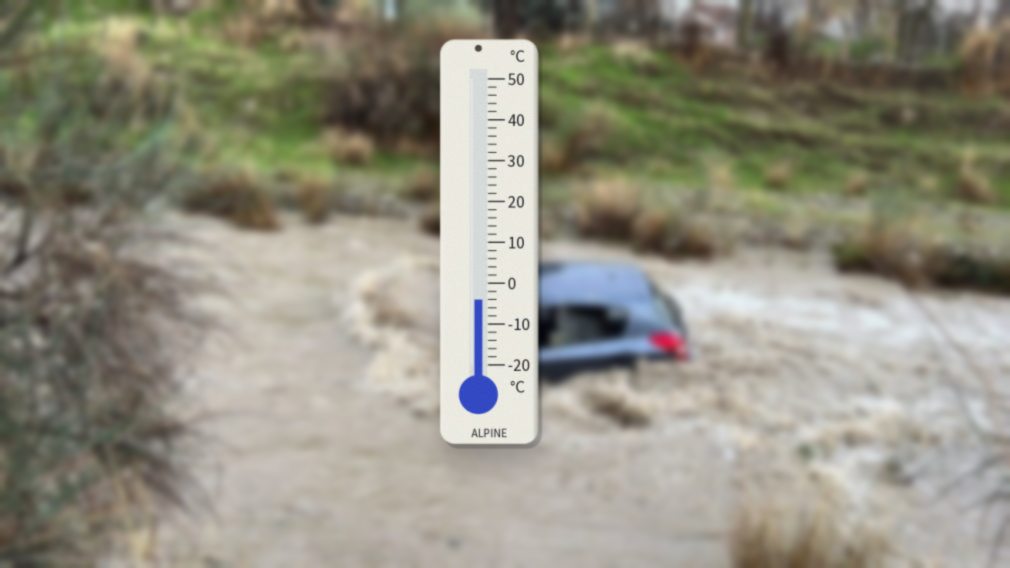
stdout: -4 (°C)
